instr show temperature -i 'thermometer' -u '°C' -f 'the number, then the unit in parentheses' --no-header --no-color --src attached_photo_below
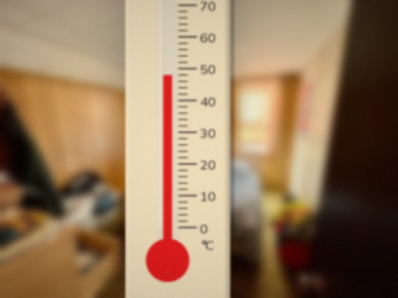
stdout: 48 (°C)
